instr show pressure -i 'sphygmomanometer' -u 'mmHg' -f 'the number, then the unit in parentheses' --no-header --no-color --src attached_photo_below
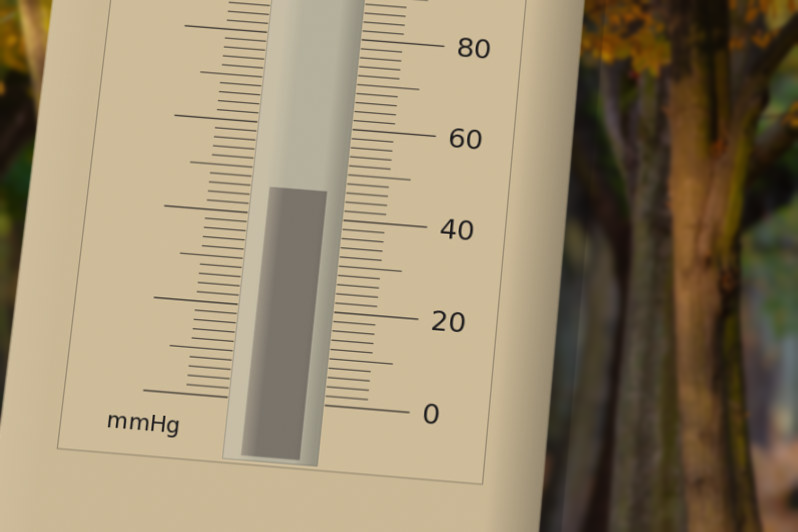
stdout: 46 (mmHg)
